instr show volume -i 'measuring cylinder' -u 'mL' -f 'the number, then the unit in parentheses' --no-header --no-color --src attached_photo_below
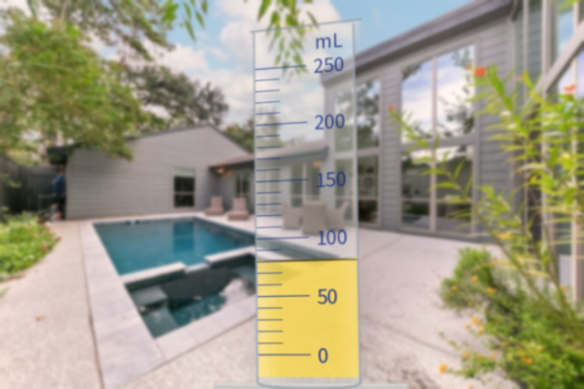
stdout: 80 (mL)
